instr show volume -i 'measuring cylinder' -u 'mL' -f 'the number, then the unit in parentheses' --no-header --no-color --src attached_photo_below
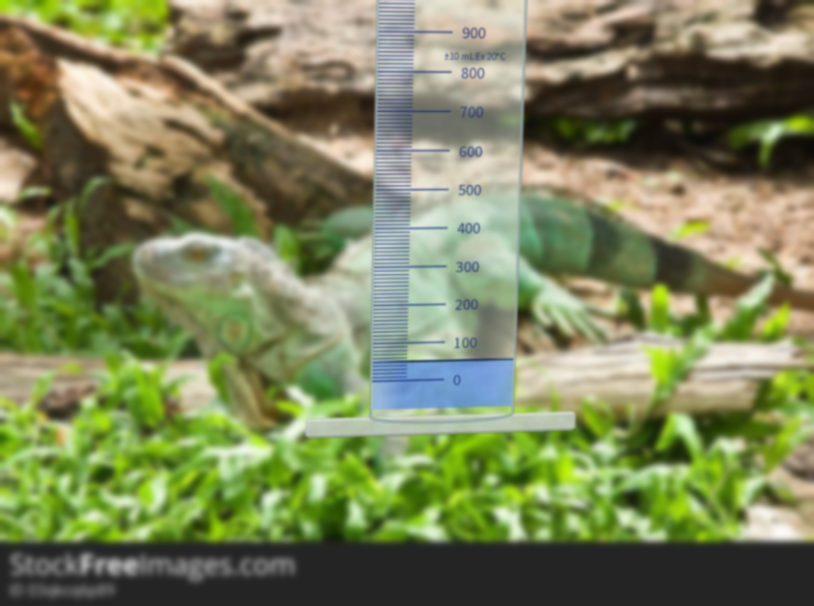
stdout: 50 (mL)
